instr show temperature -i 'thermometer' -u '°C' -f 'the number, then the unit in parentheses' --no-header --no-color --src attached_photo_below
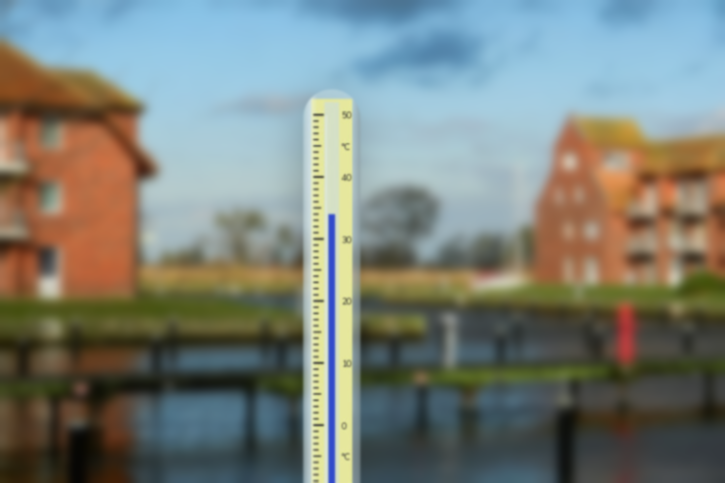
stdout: 34 (°C)
